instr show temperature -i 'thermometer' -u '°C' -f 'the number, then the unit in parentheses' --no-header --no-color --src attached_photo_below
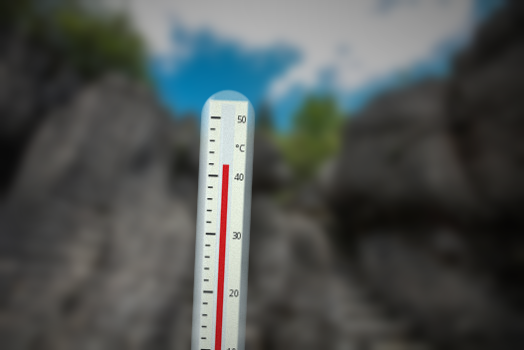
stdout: 42 (°C)
